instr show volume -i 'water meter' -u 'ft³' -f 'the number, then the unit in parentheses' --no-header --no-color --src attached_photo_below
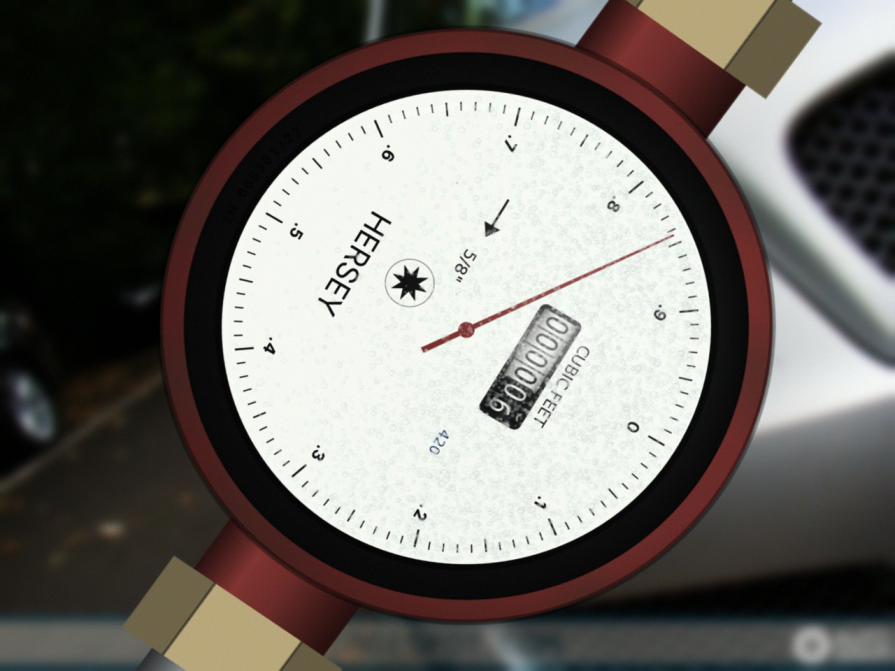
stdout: 5.84 (ft³)
